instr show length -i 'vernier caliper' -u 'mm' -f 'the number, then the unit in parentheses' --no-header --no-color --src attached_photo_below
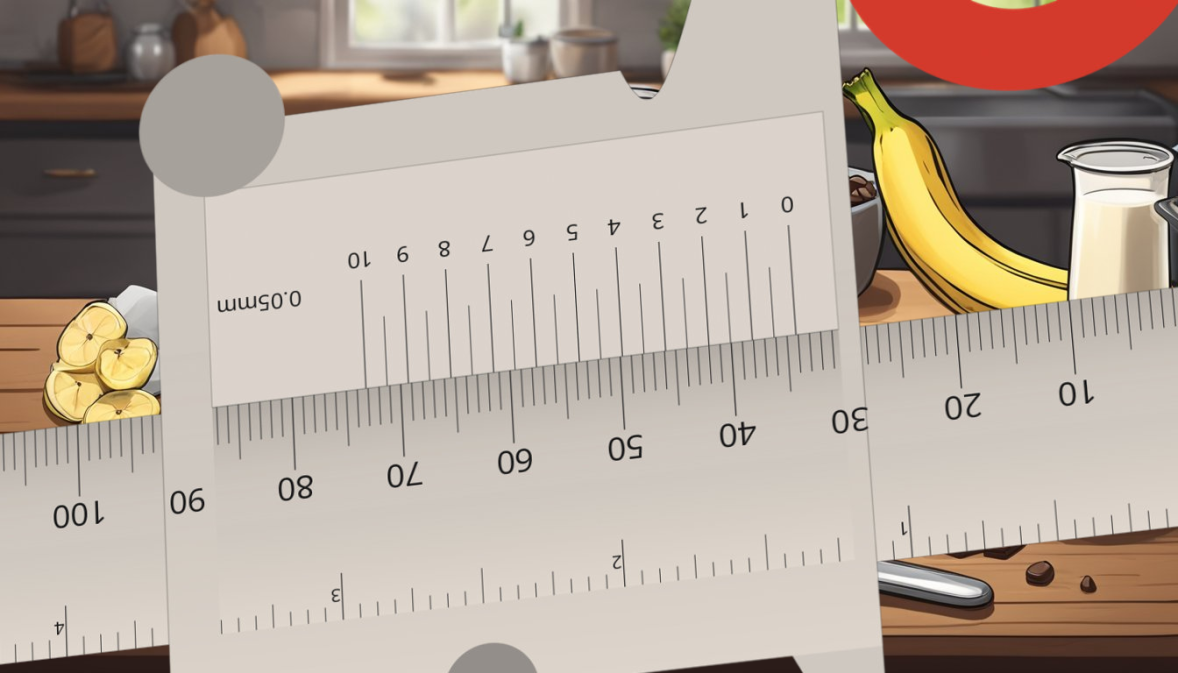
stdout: 34.2 (mm)
